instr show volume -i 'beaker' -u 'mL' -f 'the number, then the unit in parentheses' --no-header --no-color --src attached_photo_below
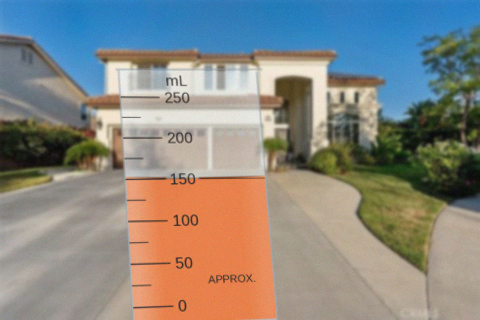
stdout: 150 (mL)
